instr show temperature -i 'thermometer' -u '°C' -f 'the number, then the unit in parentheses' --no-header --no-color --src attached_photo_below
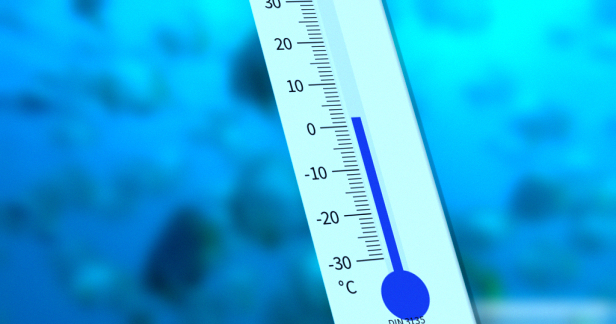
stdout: 2 (°C)
